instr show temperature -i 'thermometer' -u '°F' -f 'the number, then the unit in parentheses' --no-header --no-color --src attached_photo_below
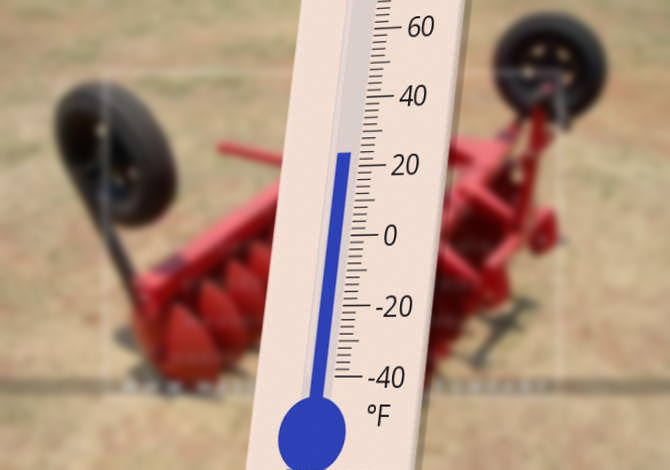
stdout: 24 (°F)
